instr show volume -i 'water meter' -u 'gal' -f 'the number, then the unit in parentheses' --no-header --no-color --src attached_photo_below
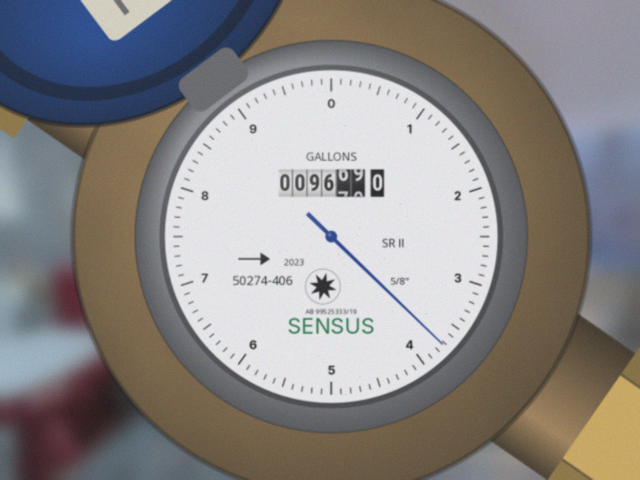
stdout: 96693.7 (gal)
